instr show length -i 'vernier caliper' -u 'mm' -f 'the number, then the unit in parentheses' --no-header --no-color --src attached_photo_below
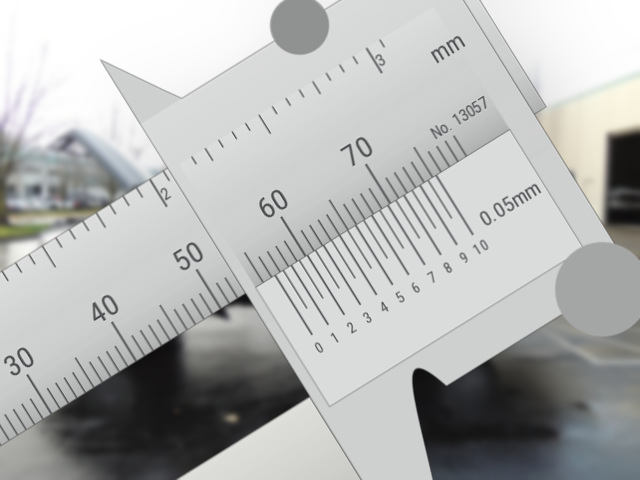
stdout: 56.4 (mm)
